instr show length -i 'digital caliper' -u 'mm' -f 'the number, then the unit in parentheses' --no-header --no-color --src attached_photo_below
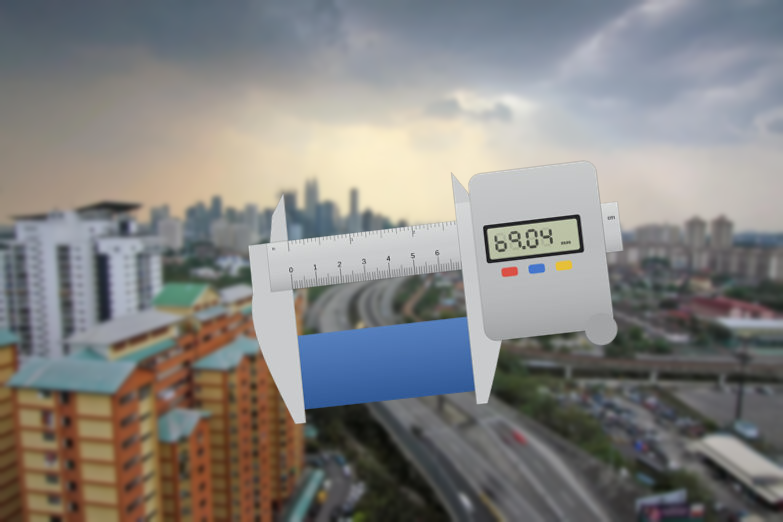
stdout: 69.04 (mm)
